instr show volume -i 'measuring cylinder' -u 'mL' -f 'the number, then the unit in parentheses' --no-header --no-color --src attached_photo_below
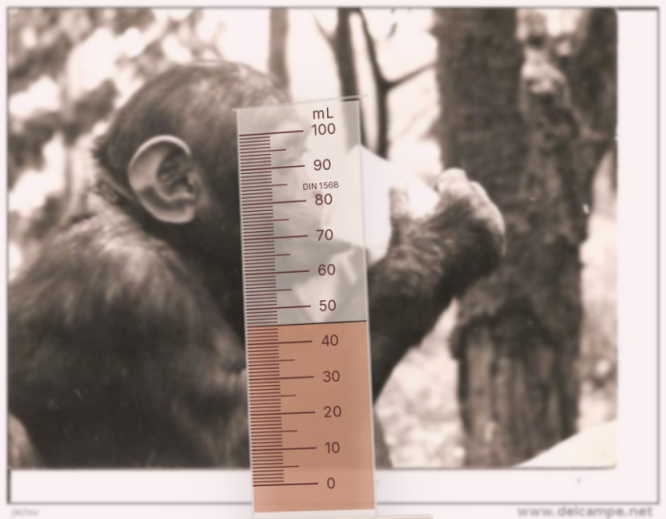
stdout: 45 (mL)
